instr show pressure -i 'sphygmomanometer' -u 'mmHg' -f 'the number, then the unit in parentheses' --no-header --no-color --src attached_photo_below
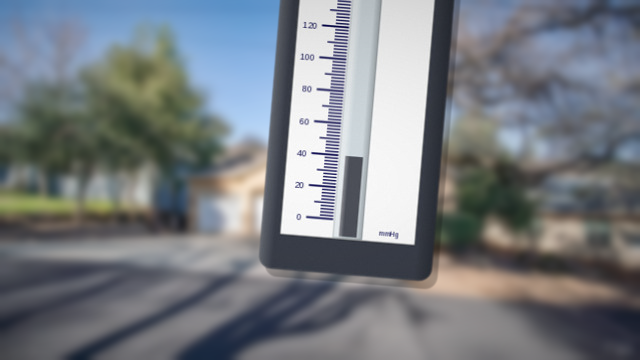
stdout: 40 (mmHg)
